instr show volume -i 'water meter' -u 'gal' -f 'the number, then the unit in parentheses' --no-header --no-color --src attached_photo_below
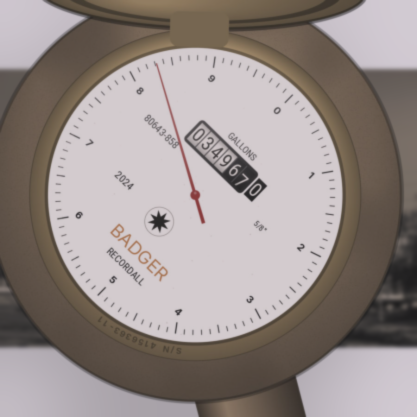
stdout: 349668.3 (gal)
